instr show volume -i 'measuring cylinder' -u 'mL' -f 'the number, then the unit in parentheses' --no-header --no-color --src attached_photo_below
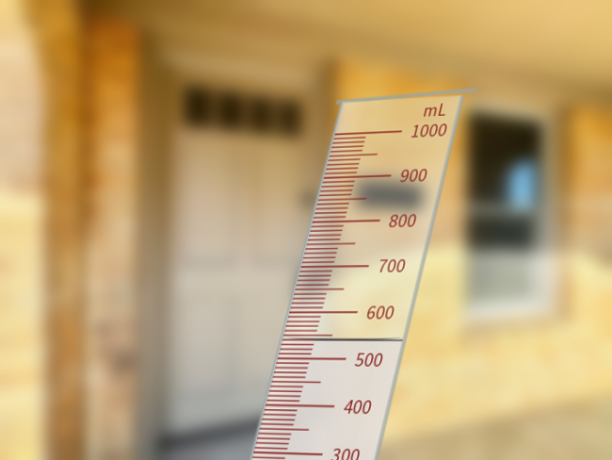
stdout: 540 (mL)
